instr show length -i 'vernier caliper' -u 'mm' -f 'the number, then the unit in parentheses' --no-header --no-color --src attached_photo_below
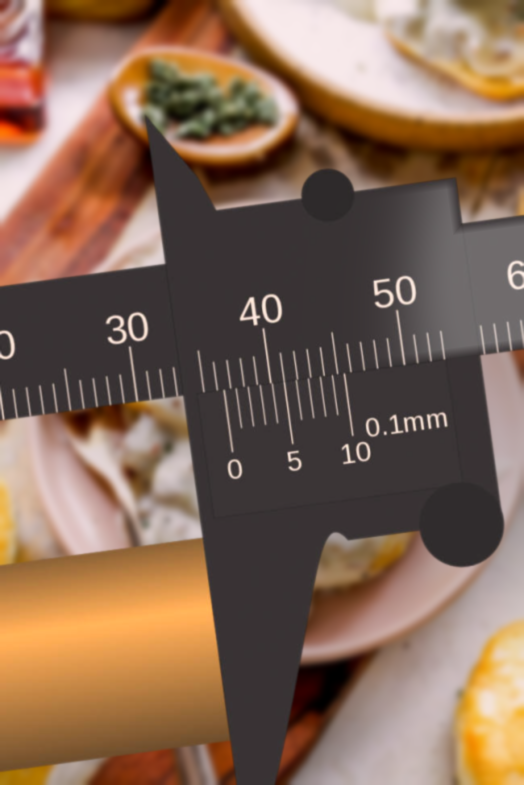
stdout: 36.5 (mm)
